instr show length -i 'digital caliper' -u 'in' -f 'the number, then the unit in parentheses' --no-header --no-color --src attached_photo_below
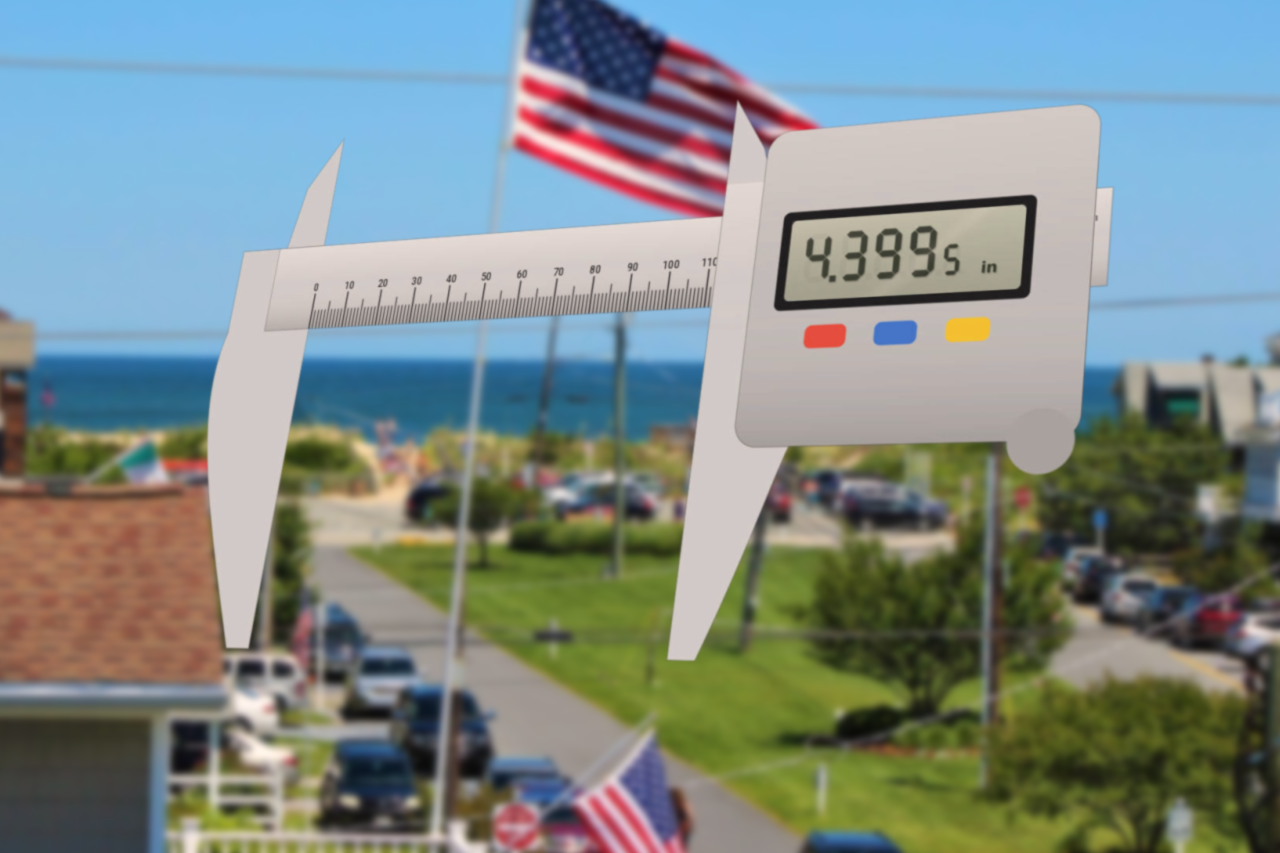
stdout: 4.3995 (in)
